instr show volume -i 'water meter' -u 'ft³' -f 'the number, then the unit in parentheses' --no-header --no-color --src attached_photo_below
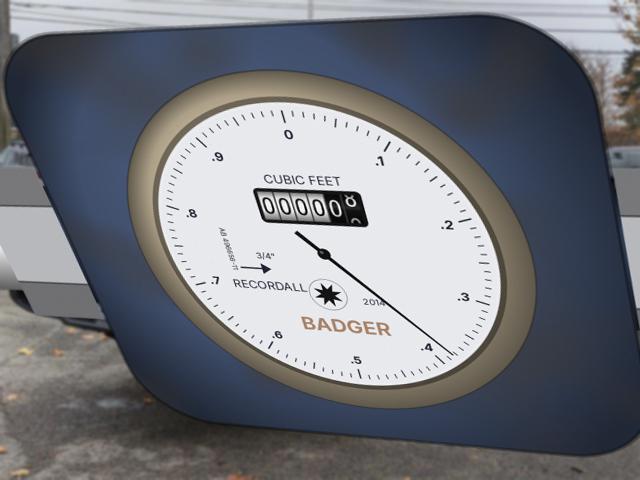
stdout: 8.38 (ft³)
